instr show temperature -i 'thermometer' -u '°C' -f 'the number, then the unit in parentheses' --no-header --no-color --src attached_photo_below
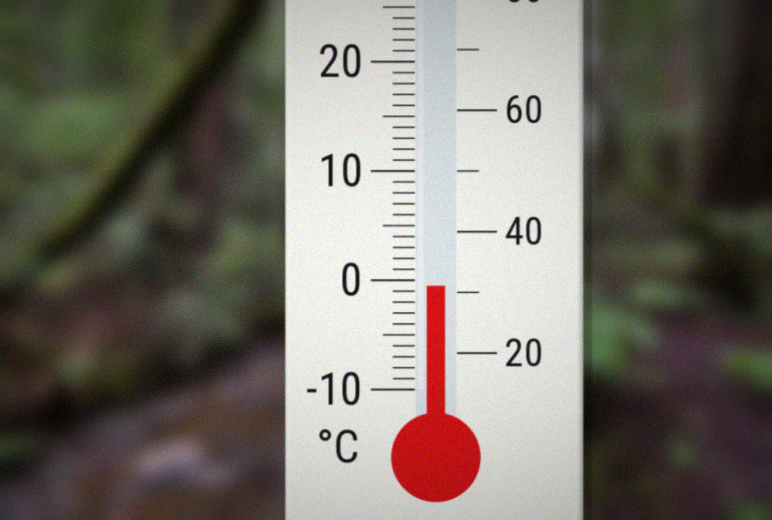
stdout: -0.5 (°C)
